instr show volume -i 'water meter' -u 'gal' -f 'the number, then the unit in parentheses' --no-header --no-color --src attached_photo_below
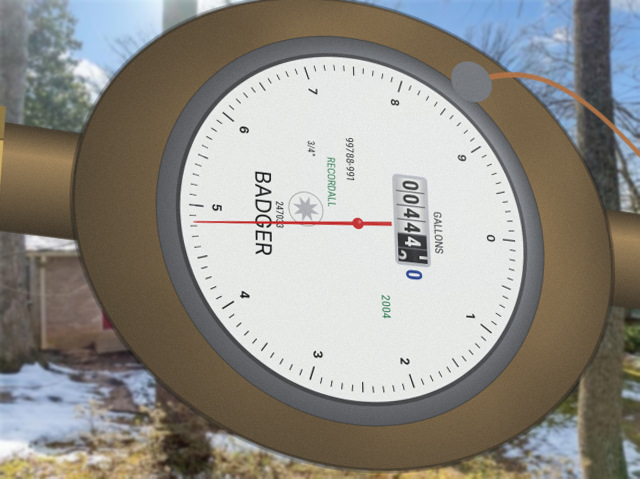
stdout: 44414.8 (gal)
